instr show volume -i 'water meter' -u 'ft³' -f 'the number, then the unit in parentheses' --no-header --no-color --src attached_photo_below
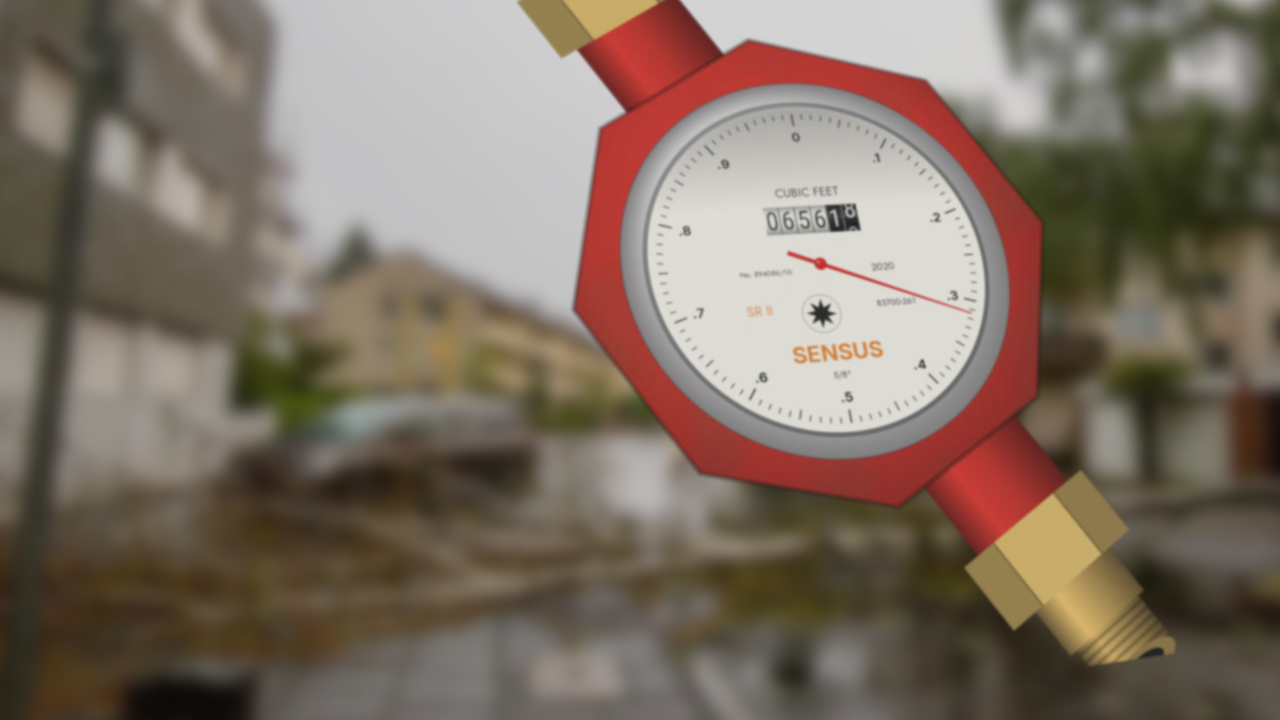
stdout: 65618.31 (ft³)
